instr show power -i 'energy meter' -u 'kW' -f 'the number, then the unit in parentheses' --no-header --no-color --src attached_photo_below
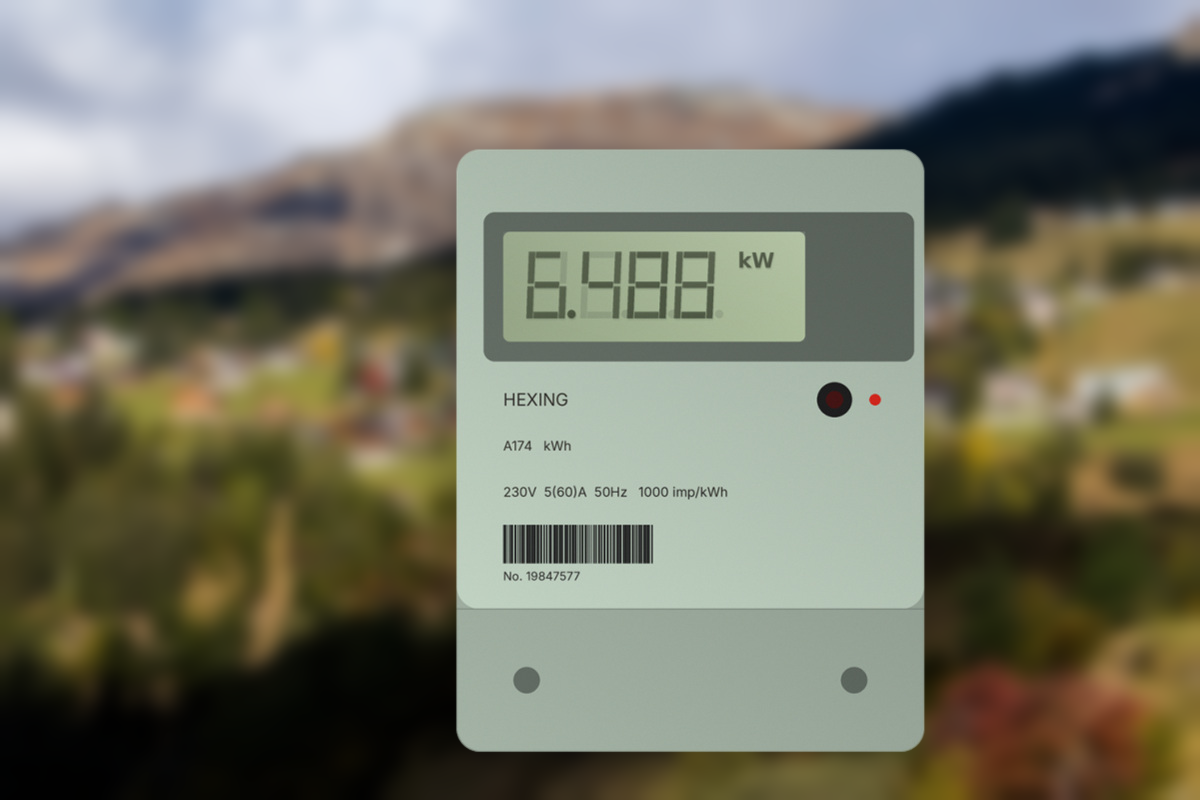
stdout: 6.488 (kW)
